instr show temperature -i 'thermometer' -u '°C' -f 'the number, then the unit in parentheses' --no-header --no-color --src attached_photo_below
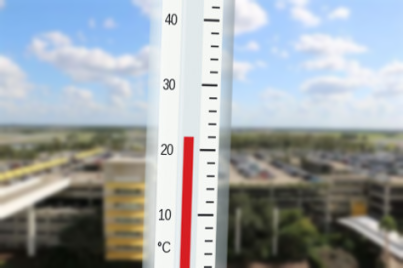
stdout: 22 (°C)
